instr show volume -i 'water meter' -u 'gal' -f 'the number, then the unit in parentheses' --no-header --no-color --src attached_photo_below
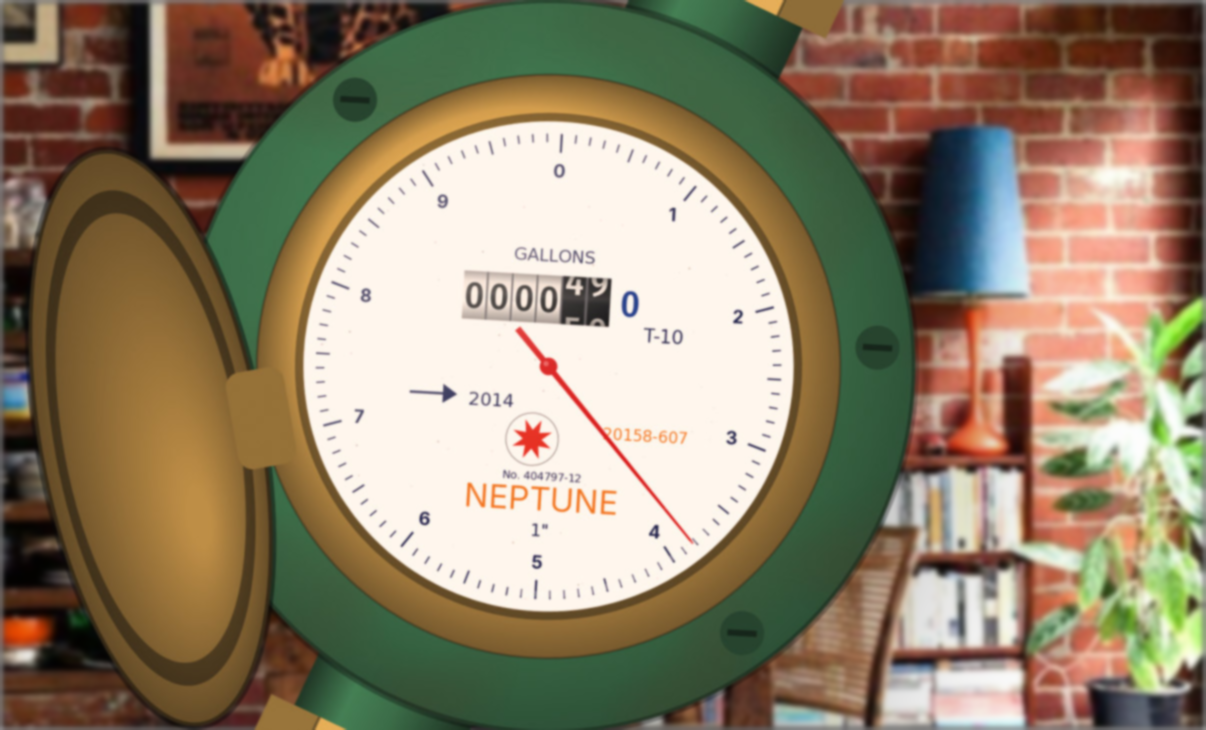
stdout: 493.8 (gal)
